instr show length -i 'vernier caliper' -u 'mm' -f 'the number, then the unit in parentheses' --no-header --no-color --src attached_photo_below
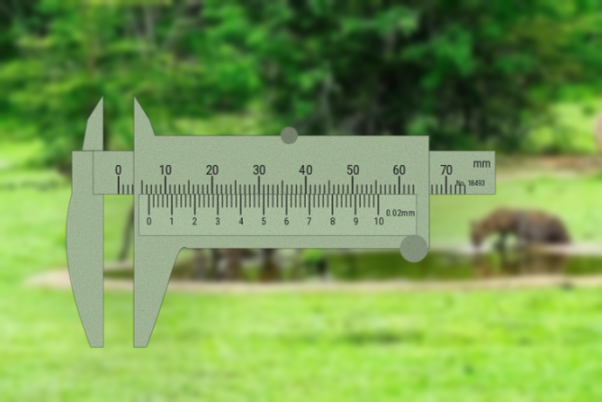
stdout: 6.5 (mm)
